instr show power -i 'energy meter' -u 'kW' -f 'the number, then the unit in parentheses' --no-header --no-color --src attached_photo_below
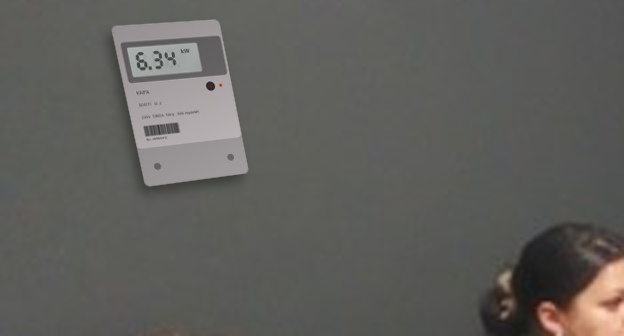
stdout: 6.34 (kW)
